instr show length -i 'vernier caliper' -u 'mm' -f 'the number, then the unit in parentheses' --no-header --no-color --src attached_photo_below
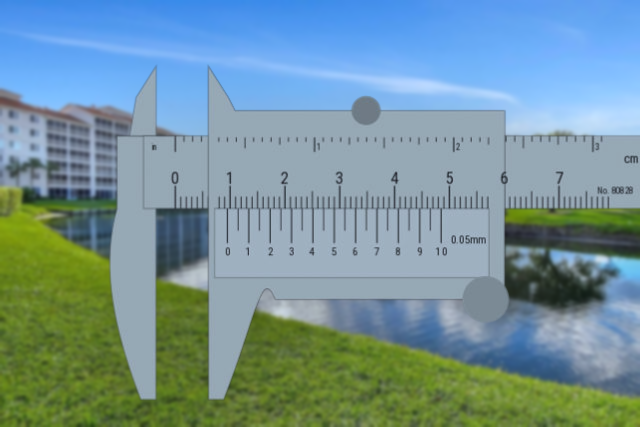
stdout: 9.5 (mm)
